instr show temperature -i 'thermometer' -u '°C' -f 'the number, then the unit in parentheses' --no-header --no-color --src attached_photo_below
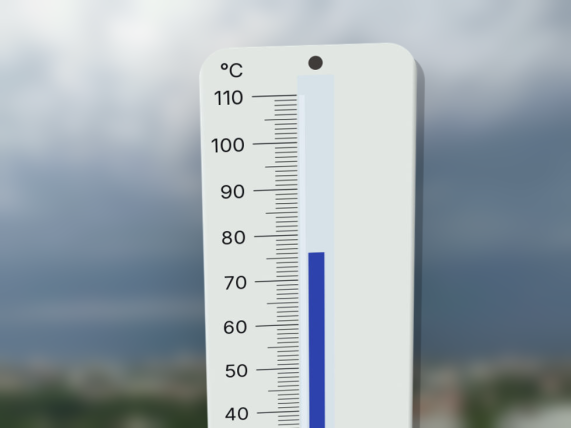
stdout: 76 (°C)
